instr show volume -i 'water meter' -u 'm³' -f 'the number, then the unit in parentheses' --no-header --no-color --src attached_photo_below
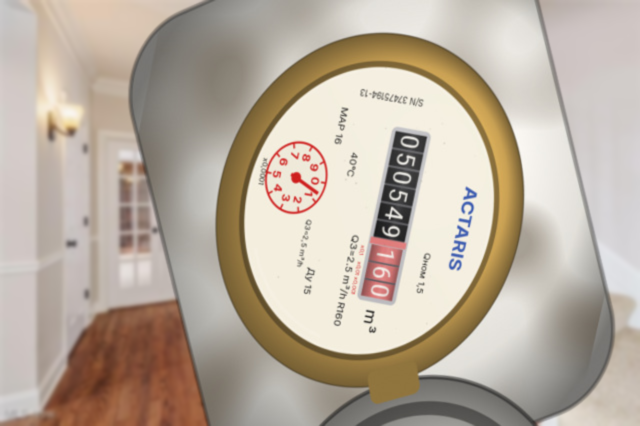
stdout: 50549.1600 (m³)
